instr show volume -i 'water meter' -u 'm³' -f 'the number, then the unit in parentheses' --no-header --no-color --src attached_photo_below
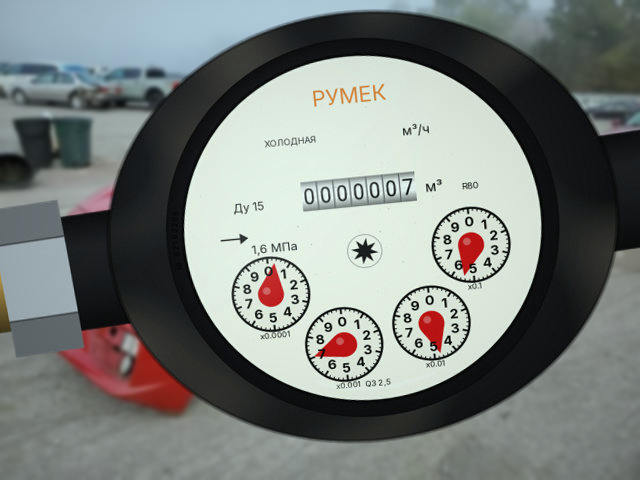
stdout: 7.5470 (m³)
